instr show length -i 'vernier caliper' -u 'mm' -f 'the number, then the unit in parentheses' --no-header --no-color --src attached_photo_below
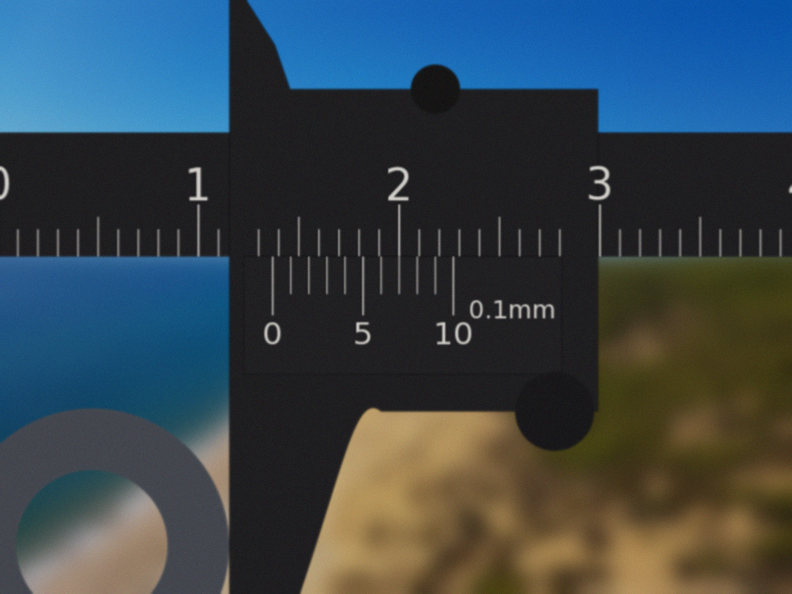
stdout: 13.7 (mm)
